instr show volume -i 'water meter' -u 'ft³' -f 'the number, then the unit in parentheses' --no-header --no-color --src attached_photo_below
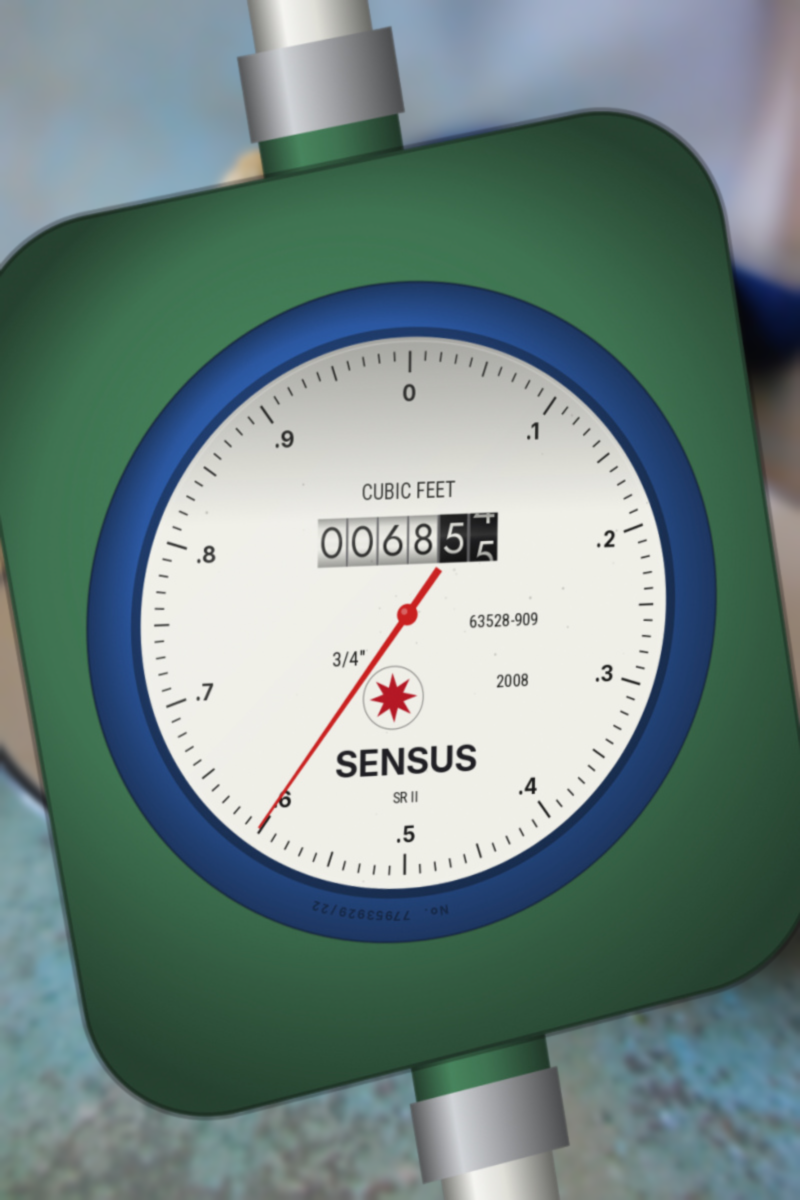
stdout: 6854.60 (ft³)
